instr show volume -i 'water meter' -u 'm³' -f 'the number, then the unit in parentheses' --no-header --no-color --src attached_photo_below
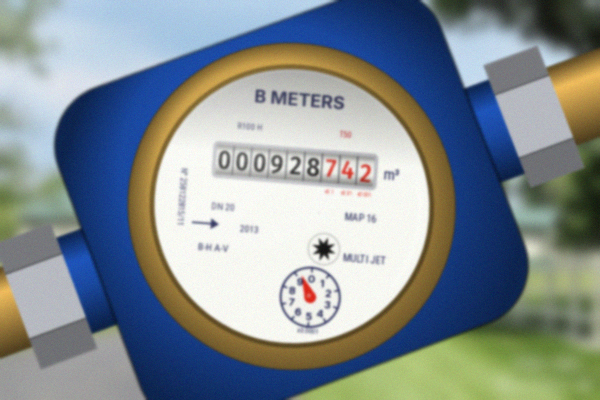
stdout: 928.7419 (m³)
